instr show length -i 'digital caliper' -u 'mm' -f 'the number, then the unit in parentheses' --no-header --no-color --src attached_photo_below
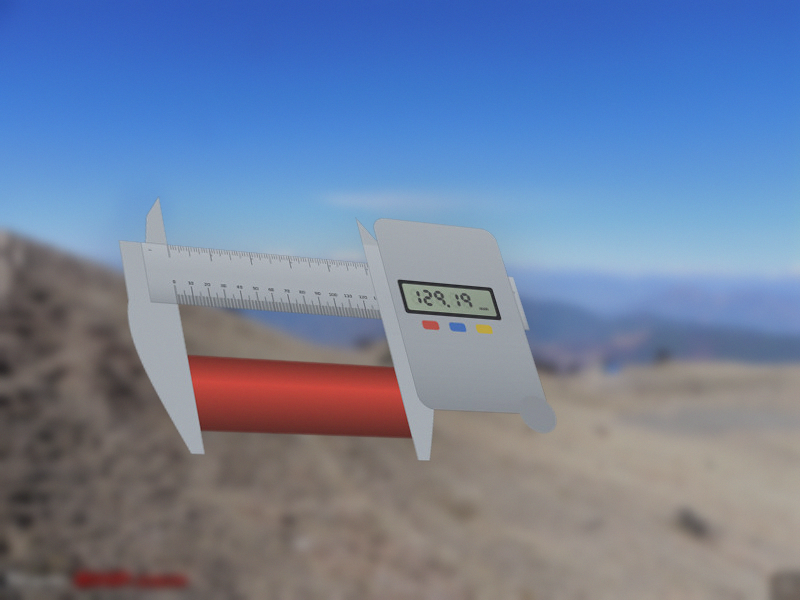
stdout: 129.19 (mm)
